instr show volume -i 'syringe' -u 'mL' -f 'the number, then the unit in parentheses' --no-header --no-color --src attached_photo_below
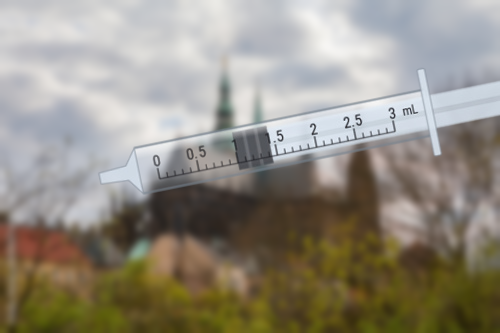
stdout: 1 (mL)
